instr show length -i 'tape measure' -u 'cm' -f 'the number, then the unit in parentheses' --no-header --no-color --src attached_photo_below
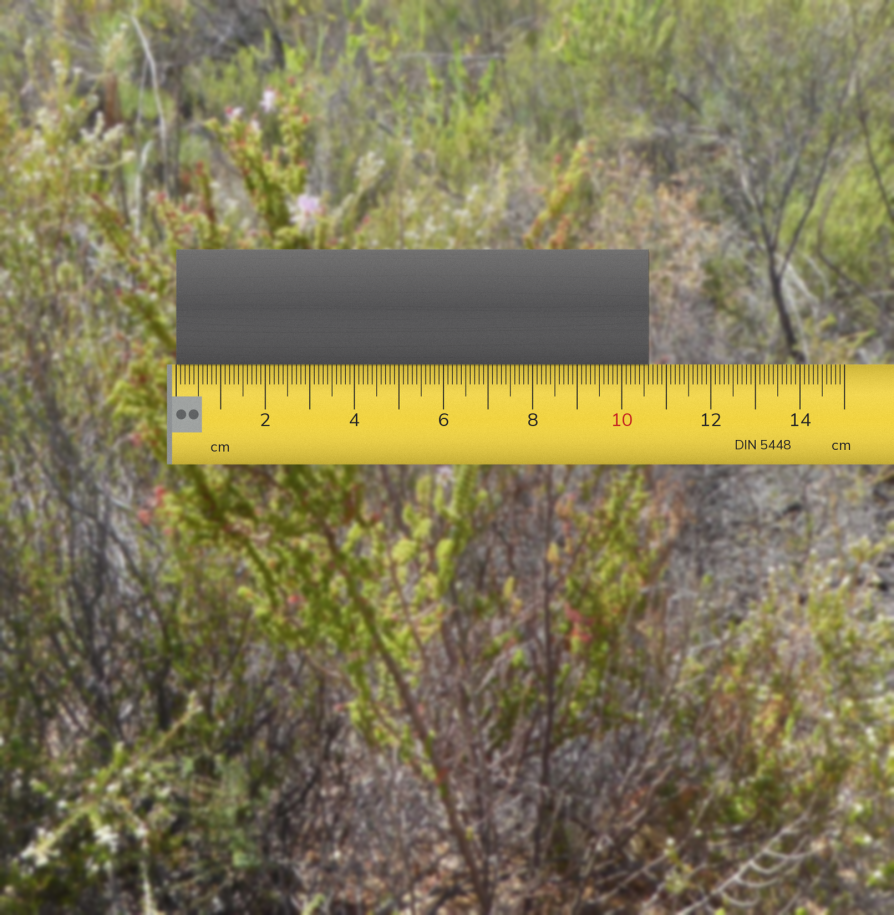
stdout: 10.6 (cm)
